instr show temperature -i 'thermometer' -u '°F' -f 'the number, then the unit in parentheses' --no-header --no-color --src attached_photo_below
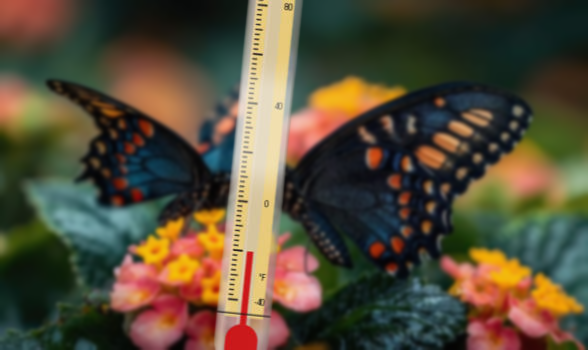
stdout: -20 (°F)
